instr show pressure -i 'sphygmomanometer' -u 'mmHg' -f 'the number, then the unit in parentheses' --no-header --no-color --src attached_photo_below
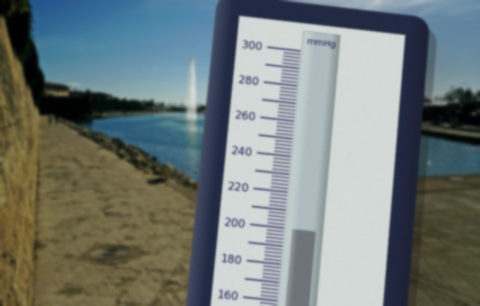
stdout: 200 (mmHg)
